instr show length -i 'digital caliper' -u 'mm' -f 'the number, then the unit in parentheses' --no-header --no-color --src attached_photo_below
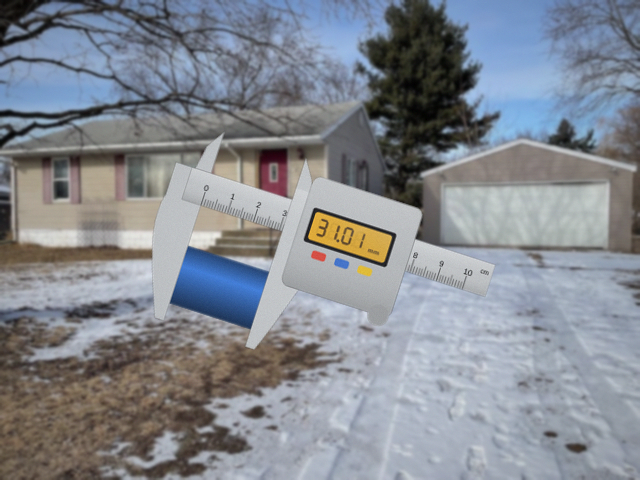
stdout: 31.01 (mm)
